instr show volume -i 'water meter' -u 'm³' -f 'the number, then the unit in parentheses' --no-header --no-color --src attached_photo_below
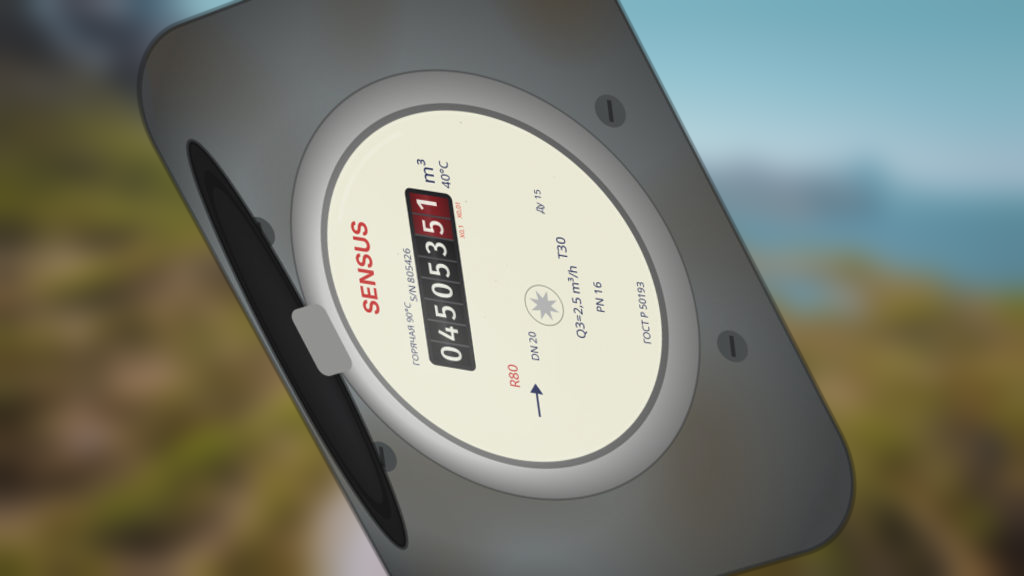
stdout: 45053.51 (m³)
